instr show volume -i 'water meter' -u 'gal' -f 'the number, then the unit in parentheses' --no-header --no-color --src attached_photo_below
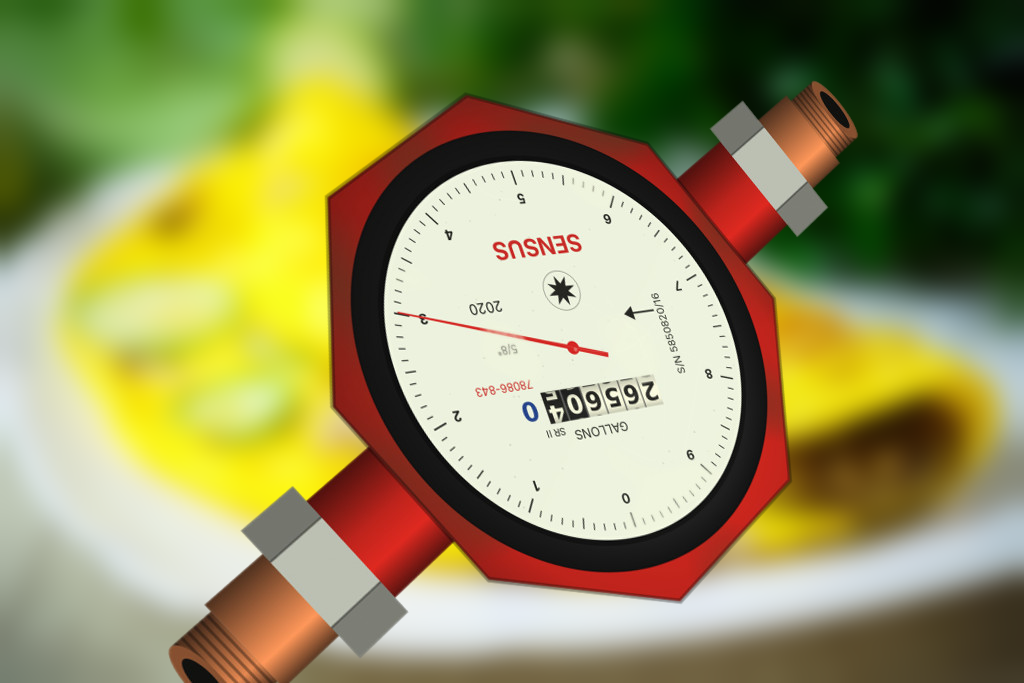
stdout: 2656043.0 (gal)
